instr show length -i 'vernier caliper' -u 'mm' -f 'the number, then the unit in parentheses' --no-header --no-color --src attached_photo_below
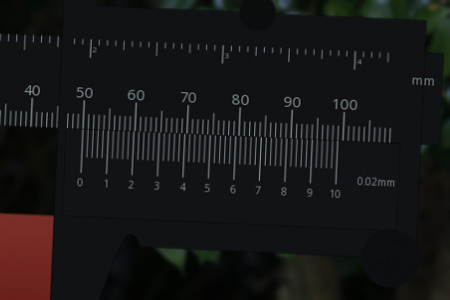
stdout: 50.0 (mm)
